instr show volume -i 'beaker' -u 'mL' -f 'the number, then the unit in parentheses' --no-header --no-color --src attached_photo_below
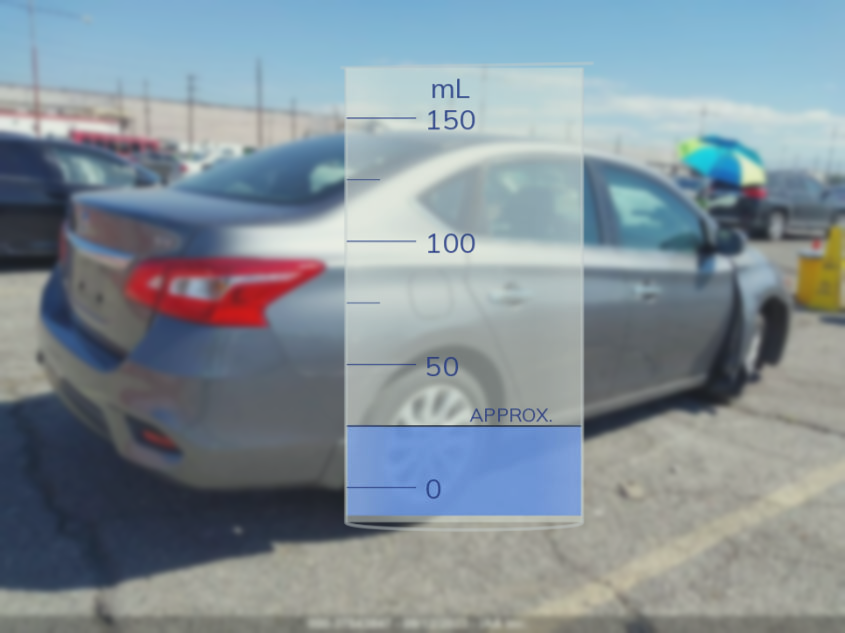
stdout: 25 (mL)
